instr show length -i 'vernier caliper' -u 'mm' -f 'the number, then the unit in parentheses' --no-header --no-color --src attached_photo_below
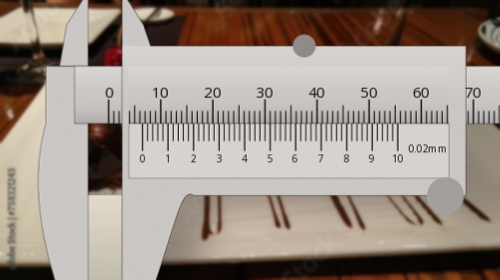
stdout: 6.5 (mm)
